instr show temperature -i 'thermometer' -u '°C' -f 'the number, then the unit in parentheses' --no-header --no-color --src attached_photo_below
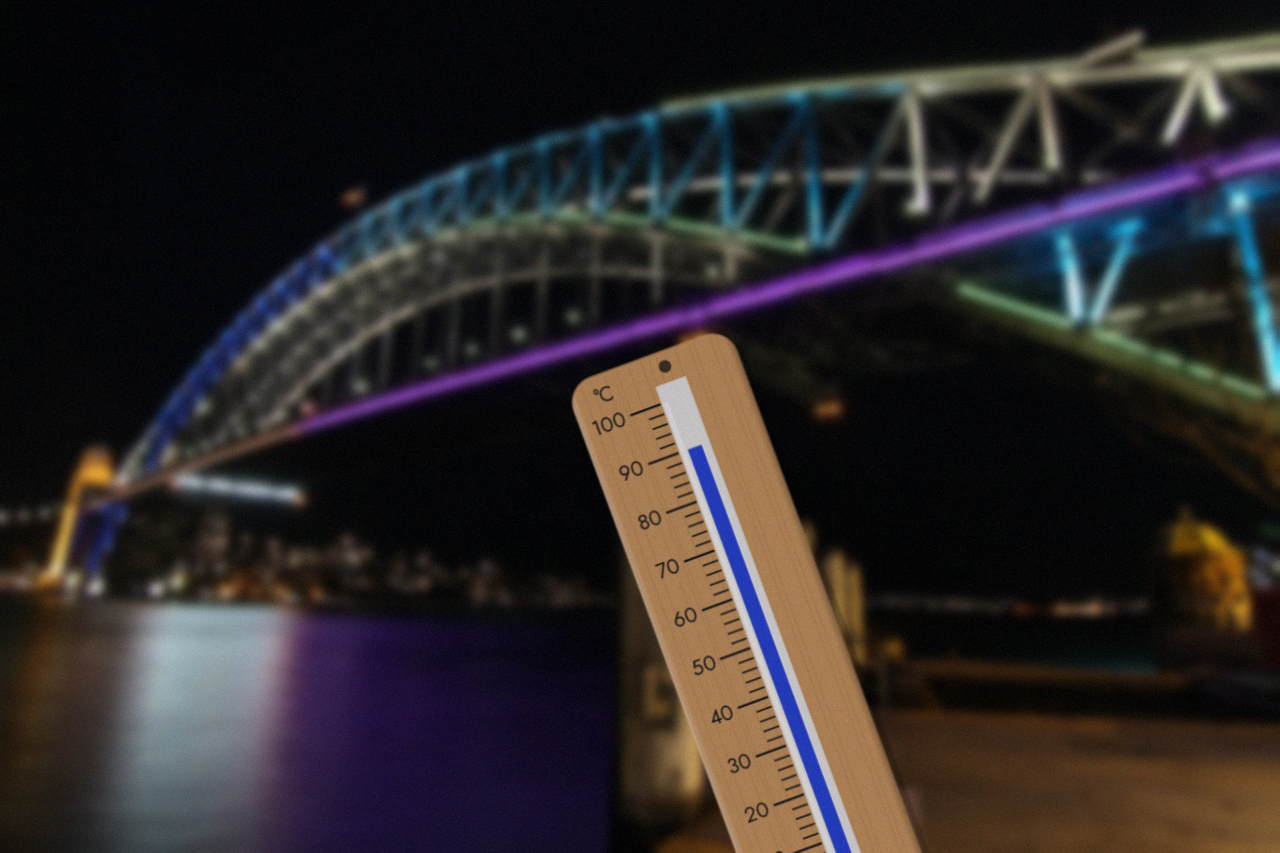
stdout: 90 (°C)
